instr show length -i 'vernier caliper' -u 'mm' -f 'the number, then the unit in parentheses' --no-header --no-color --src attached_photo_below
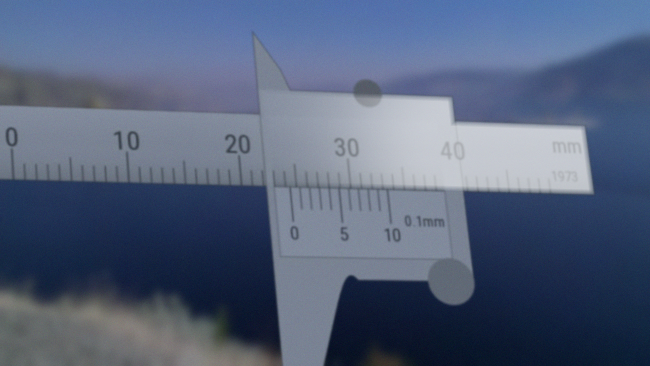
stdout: 24.4 (mm)
